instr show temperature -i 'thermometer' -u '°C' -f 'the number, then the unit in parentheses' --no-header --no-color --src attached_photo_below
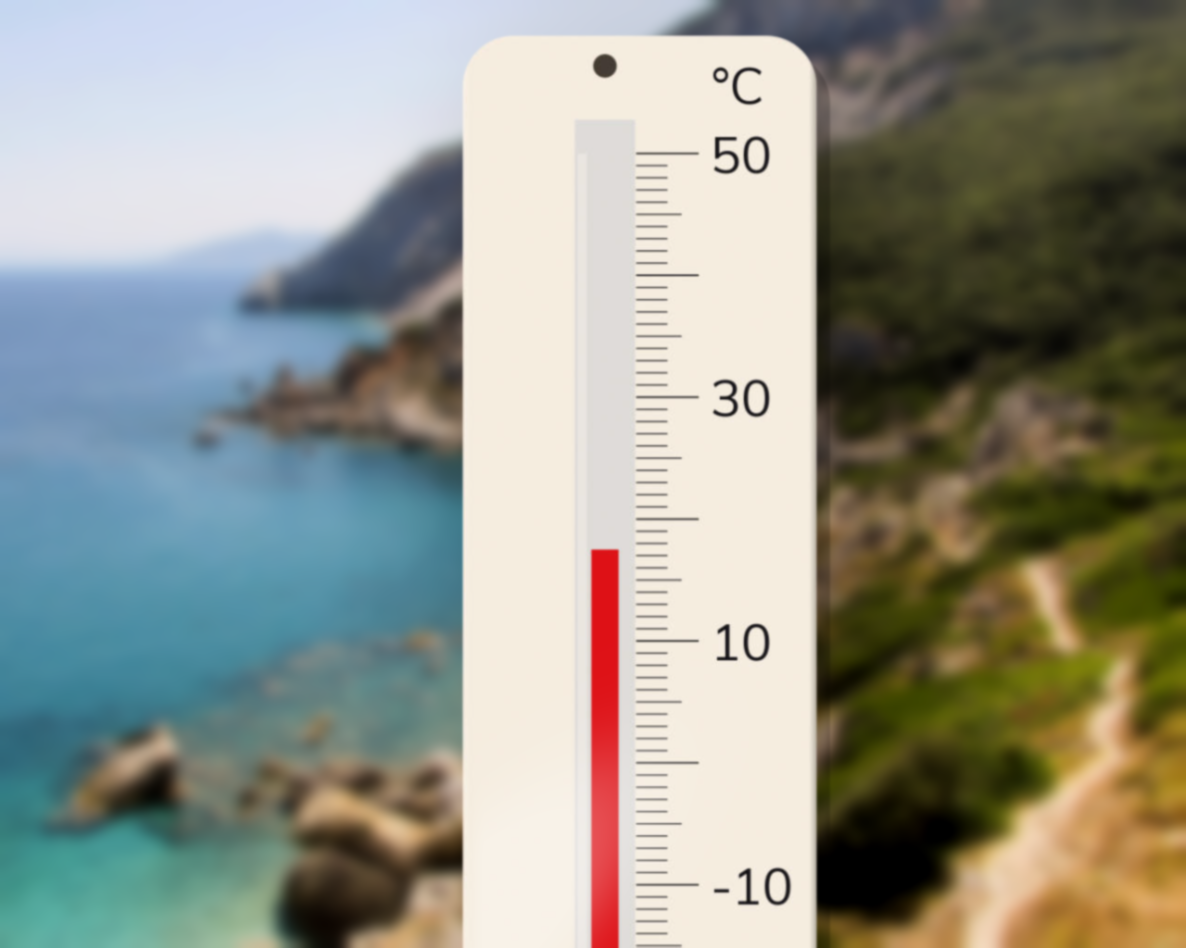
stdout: 17.5 (°C)
